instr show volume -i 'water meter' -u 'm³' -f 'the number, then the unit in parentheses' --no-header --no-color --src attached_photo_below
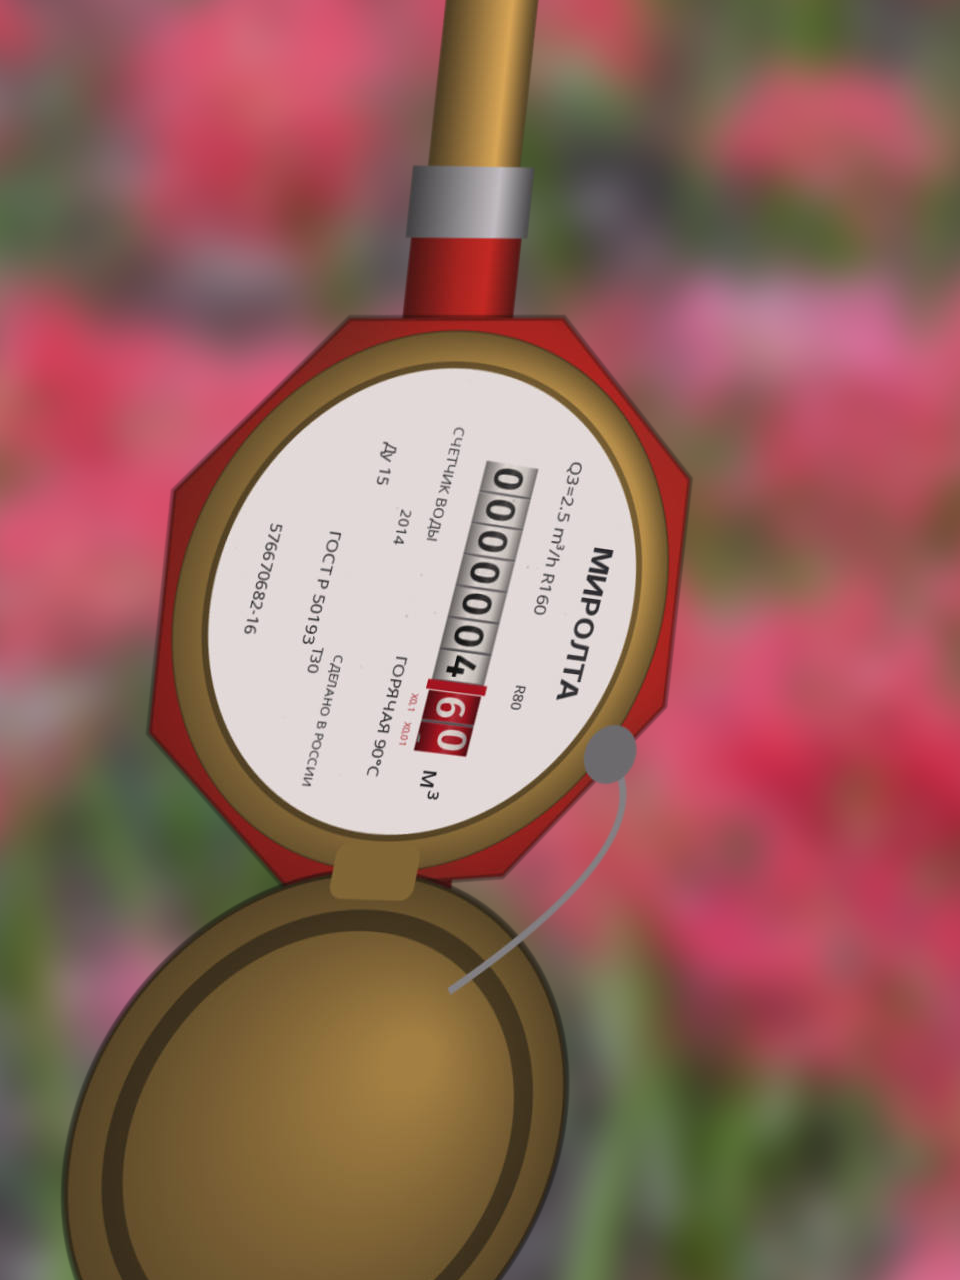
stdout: 4.60 (m³)
